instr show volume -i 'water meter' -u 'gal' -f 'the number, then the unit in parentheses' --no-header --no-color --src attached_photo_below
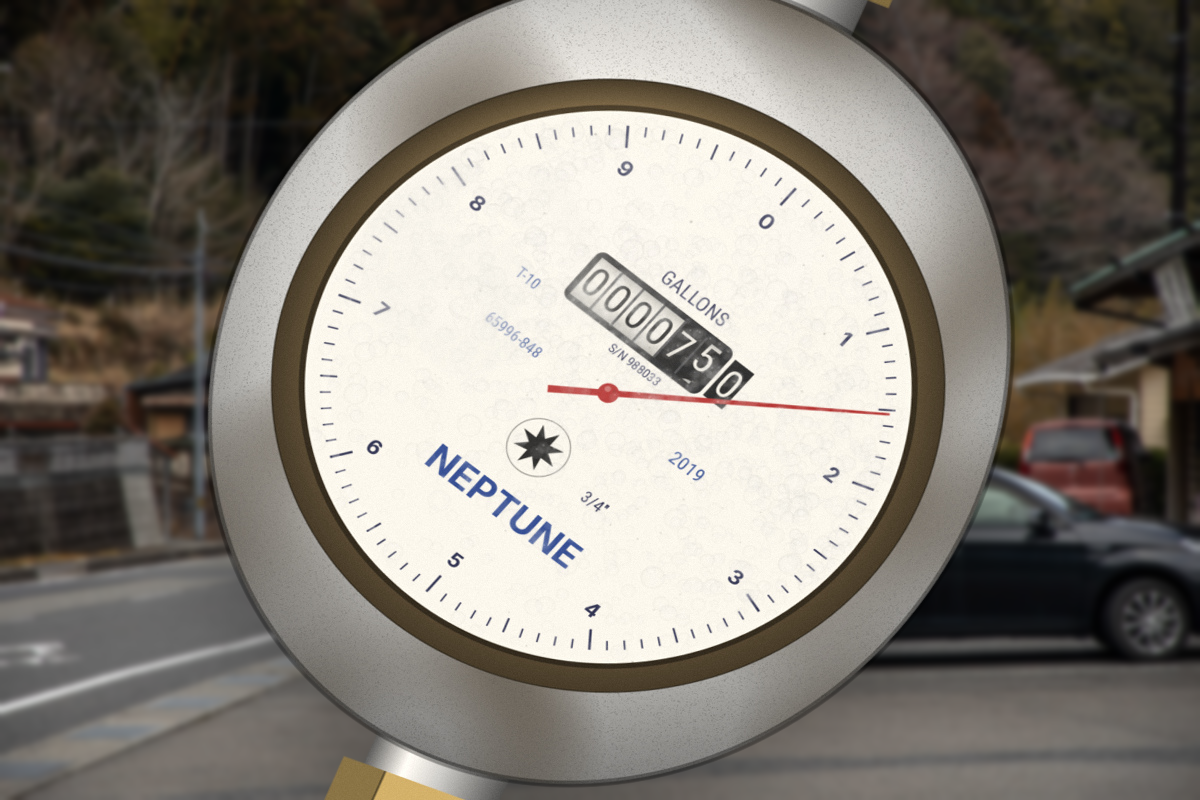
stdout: 751.5 (gal)
